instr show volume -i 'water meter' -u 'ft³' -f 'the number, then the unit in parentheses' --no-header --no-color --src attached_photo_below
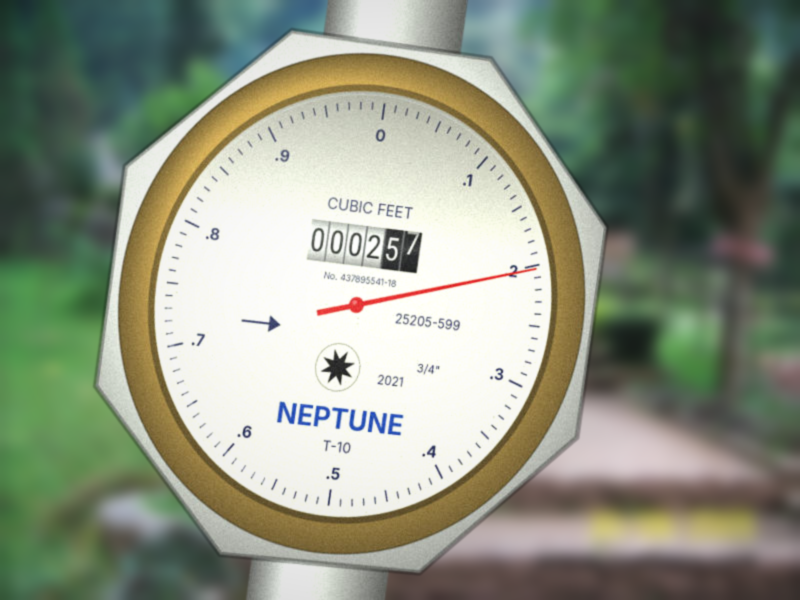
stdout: 257.20 (ft³)
